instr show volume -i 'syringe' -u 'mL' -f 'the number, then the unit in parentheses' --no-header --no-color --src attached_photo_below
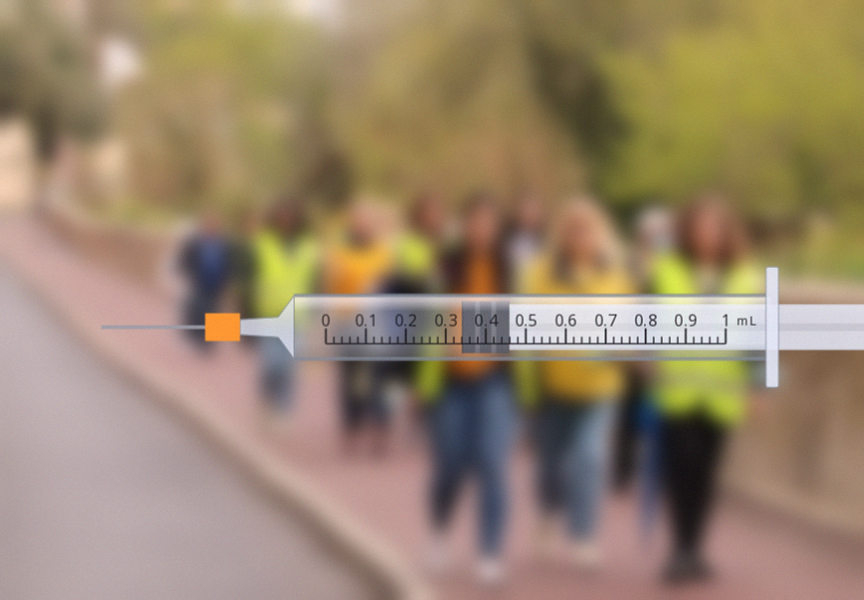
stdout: 0.34 (mL)
